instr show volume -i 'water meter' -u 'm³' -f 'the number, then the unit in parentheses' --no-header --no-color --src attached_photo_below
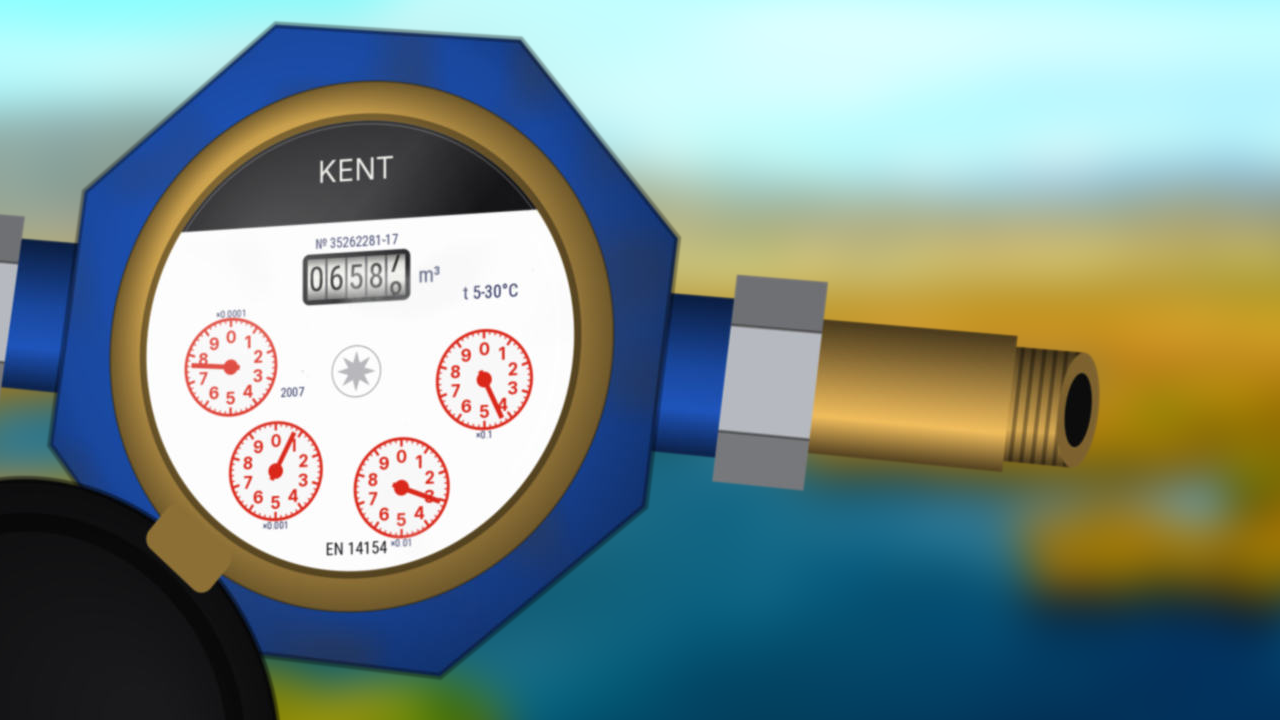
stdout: 6587.4307 (m³)
